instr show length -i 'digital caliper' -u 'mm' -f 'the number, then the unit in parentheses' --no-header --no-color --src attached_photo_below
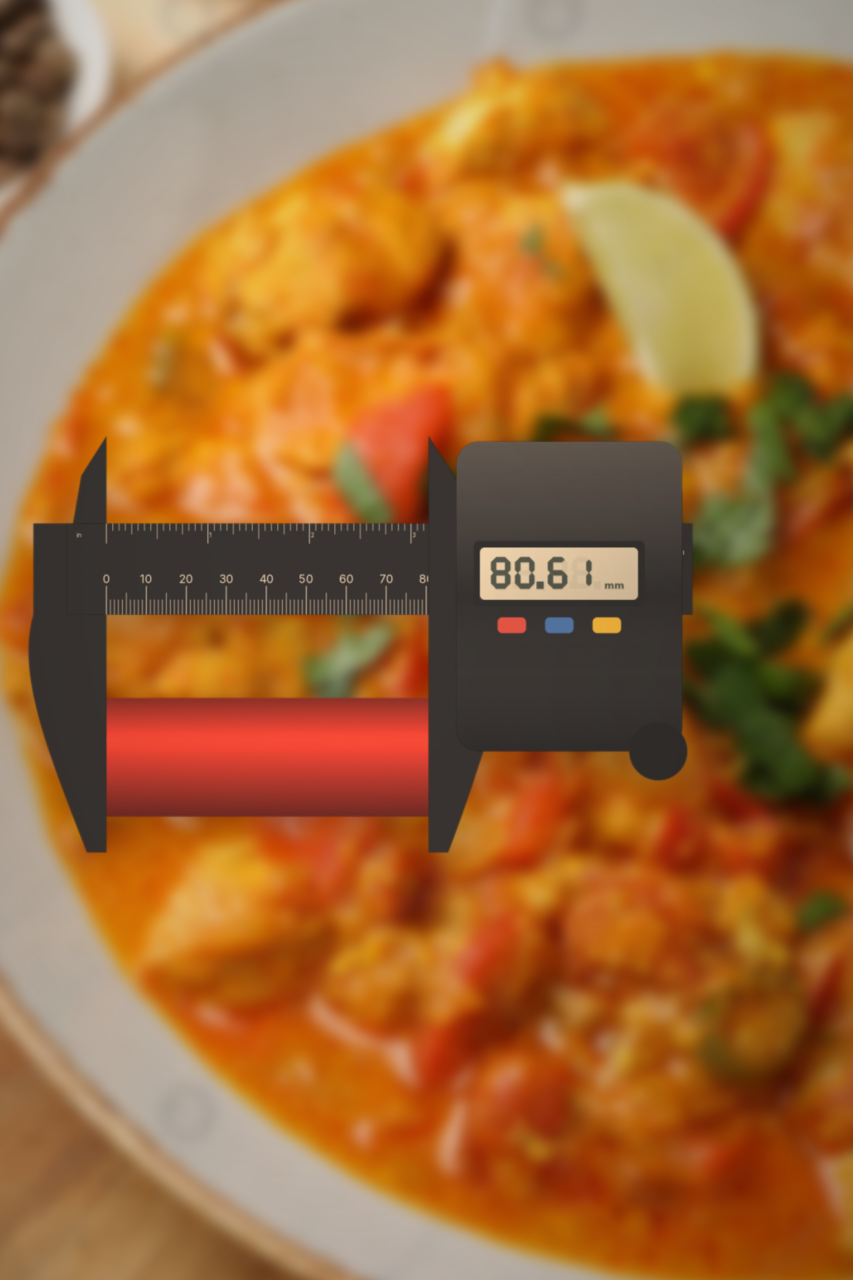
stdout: 80.61 (mm)
